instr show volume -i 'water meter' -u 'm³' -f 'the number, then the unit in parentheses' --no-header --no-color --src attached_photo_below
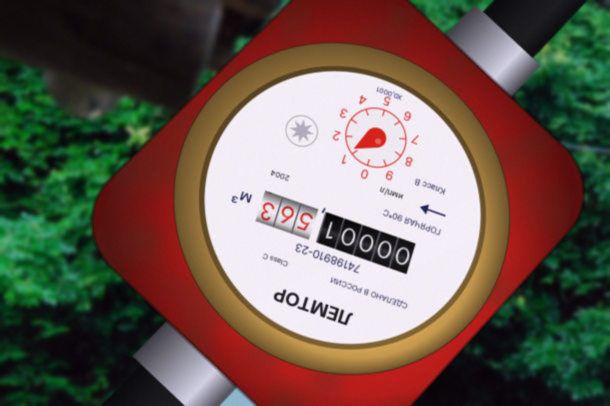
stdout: 1.5631 (m³)
